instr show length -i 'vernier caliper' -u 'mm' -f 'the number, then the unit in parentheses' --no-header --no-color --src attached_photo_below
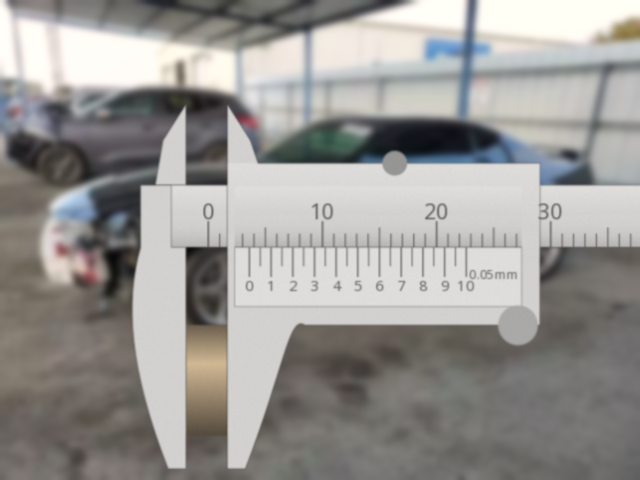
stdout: 3.6 (mm)
